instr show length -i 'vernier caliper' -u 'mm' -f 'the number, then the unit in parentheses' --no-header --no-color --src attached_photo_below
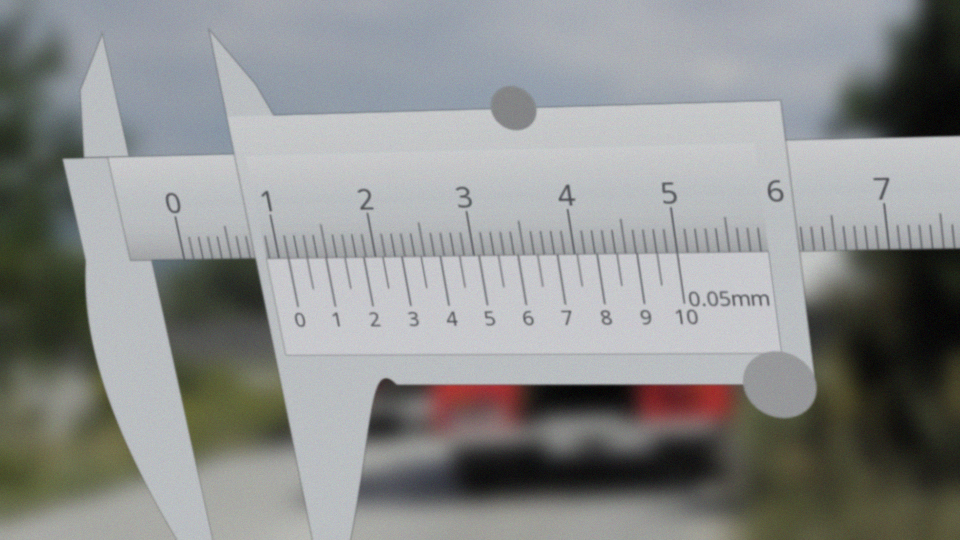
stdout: 11.0 (mm)
